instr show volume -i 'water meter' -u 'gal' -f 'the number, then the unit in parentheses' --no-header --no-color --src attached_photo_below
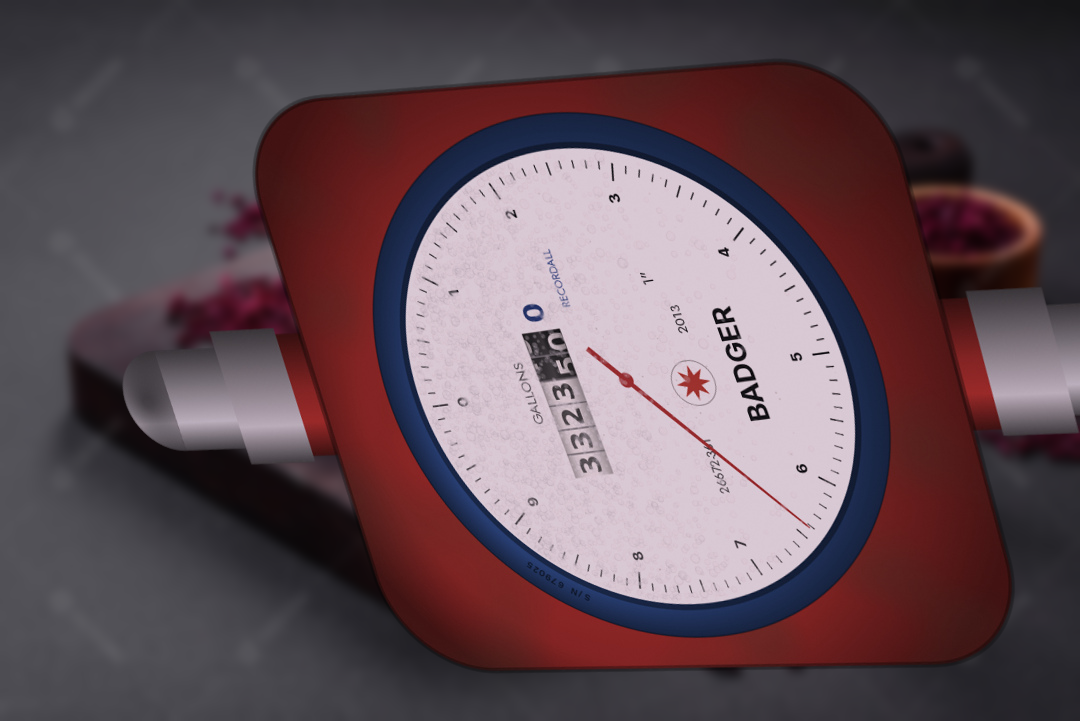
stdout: 3323496.4 (gal)
